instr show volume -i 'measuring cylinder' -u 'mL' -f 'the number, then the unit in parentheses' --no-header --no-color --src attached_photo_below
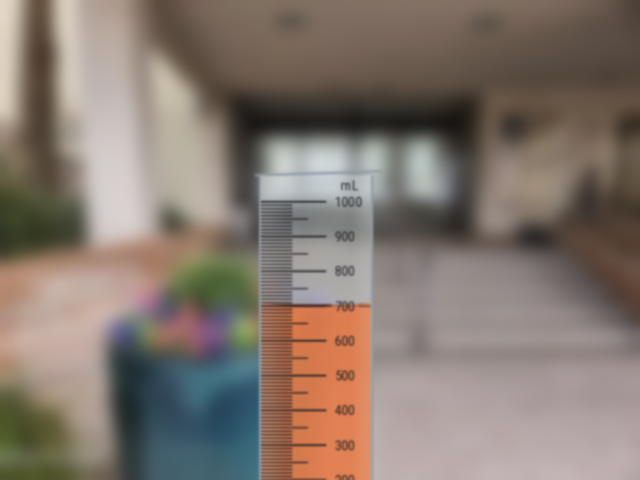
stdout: 700 (mL)
